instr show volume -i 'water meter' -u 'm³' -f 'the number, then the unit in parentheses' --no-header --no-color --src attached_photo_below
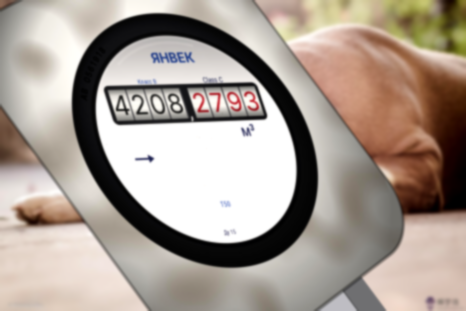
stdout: 4208.2793 (m³)
